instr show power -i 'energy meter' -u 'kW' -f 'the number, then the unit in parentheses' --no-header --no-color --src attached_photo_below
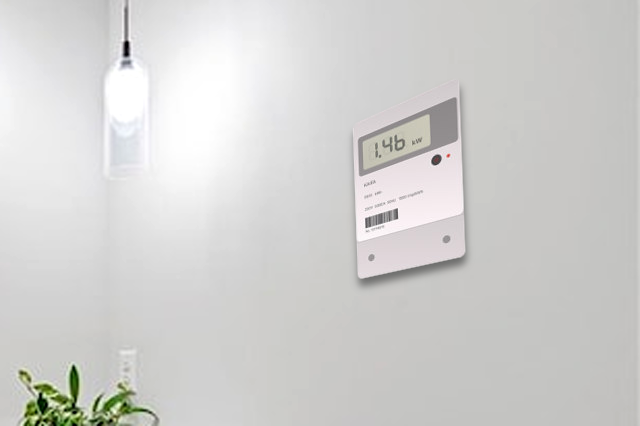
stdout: 1.46 (kW)
